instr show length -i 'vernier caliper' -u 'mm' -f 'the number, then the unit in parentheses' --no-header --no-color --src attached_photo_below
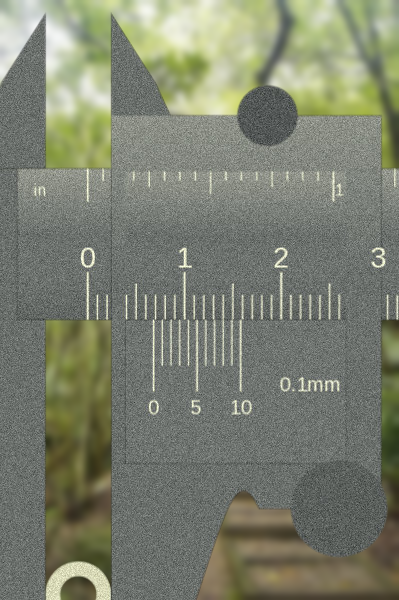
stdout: 6.8 (mm)
